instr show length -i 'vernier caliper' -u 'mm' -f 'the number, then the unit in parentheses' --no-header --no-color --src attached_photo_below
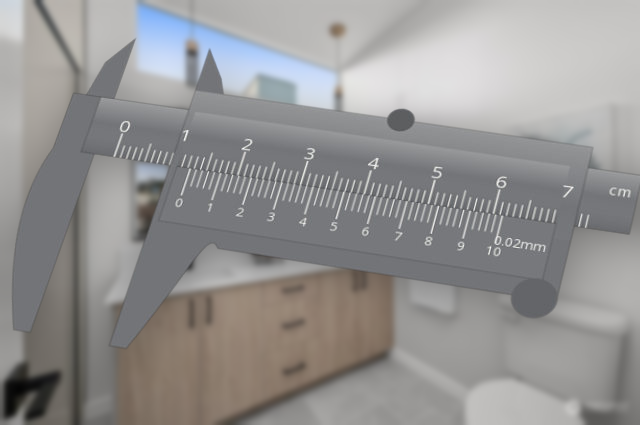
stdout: 12.4 (mm)
